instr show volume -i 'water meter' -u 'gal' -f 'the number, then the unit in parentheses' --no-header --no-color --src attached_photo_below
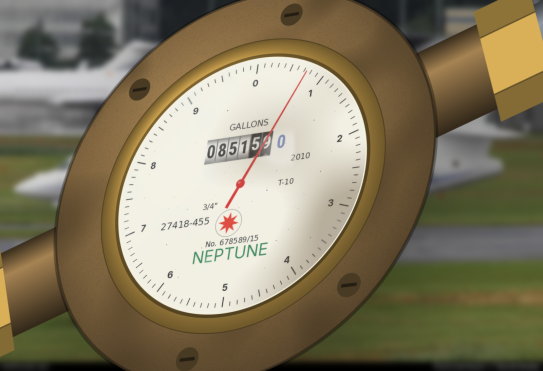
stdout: 851590.7 (gal)
